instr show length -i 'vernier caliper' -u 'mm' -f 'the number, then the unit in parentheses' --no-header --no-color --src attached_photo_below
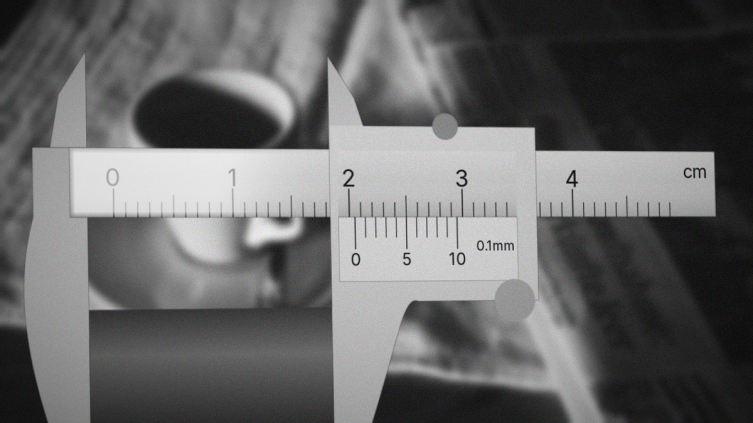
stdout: 20.5 (mm)
